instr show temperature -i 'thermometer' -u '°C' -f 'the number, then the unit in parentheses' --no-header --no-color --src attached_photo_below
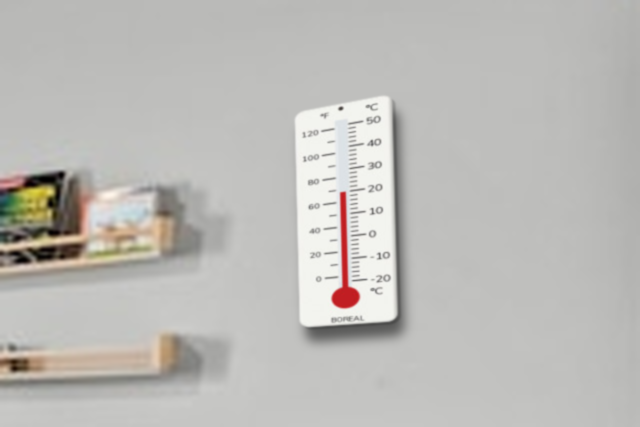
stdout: 20 (°C)
